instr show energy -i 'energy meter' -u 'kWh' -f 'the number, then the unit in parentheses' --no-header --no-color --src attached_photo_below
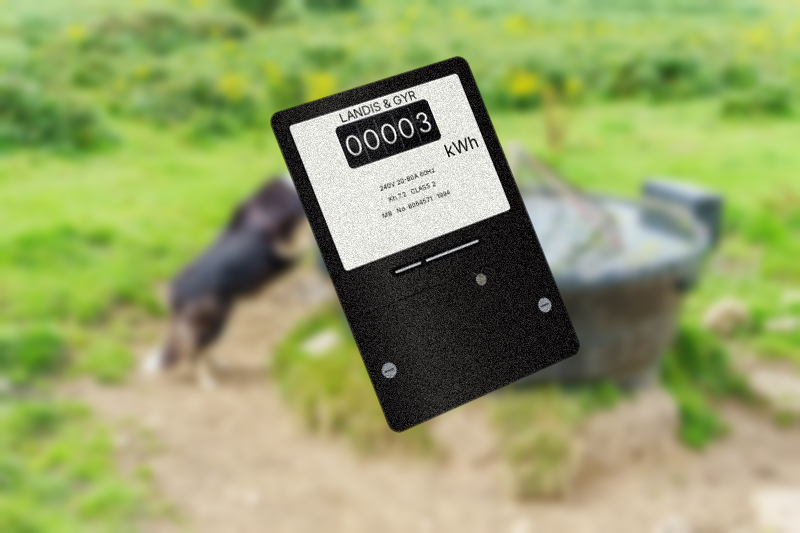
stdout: 3 (kWh)
